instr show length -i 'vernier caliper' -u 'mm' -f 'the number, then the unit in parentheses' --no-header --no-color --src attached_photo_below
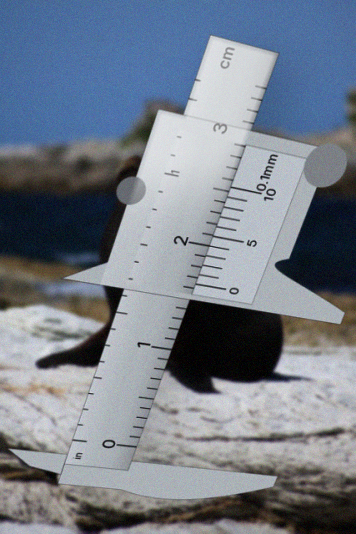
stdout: 16.4 (mm)
